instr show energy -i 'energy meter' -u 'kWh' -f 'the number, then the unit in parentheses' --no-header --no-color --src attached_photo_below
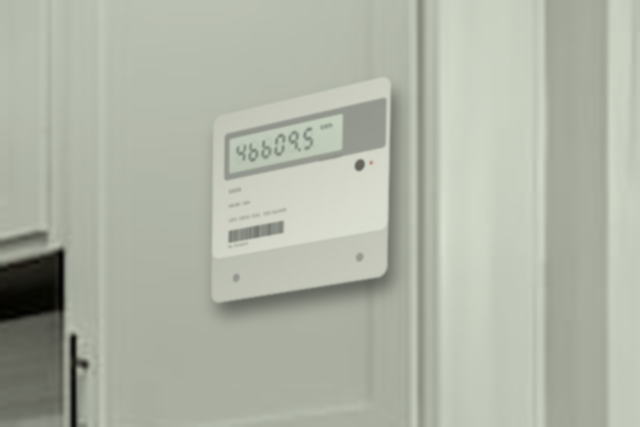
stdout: 46609.5 (kWh)
